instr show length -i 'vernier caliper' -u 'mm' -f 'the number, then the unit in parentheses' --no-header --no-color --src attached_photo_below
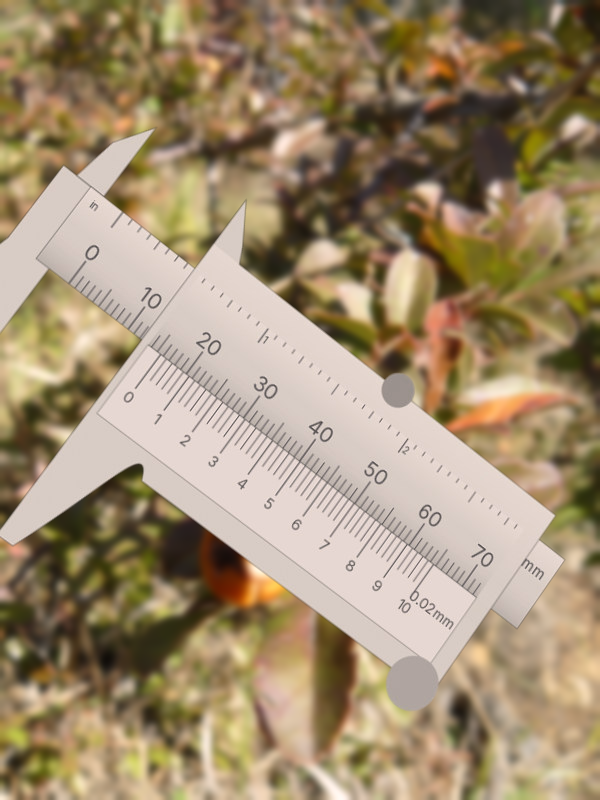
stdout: 15.6 (mm)
